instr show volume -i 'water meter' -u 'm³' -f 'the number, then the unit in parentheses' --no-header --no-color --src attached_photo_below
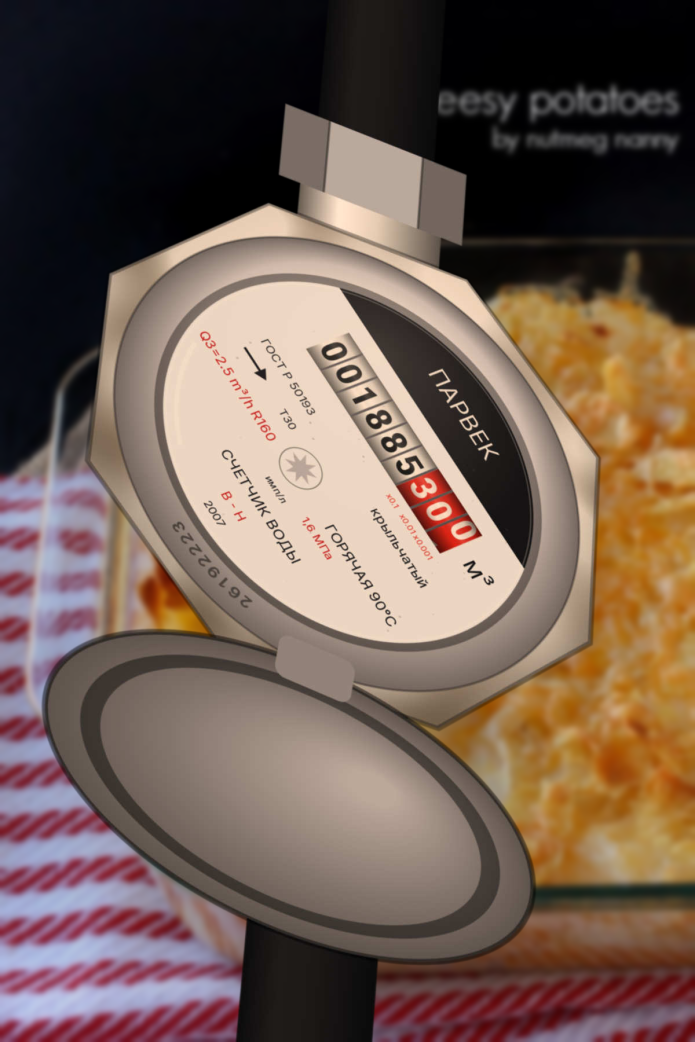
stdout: 1885.300 (m³)
